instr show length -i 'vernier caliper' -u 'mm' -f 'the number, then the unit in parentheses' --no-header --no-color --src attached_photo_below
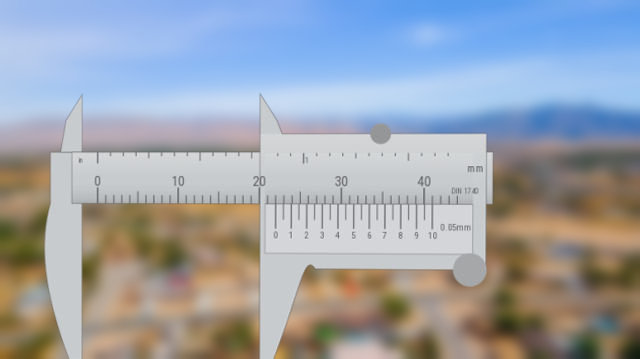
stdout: 22.0 (mm)
